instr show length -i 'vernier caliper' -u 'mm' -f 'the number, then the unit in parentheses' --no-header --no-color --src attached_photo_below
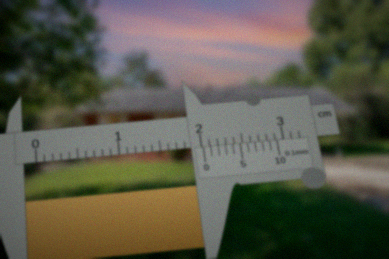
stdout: 20.2 (mm)
